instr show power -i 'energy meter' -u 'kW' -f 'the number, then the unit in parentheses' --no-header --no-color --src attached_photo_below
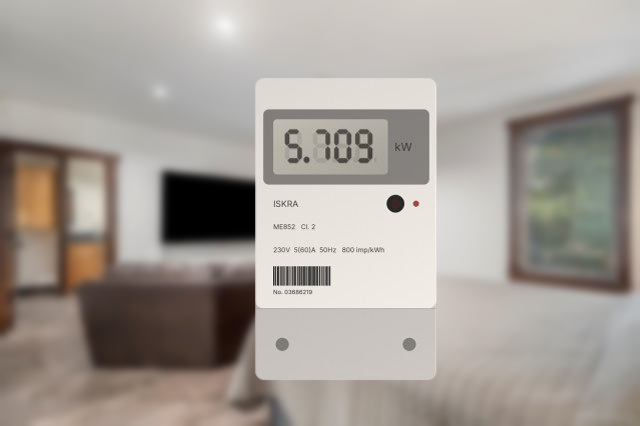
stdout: 5.709 (kW)
